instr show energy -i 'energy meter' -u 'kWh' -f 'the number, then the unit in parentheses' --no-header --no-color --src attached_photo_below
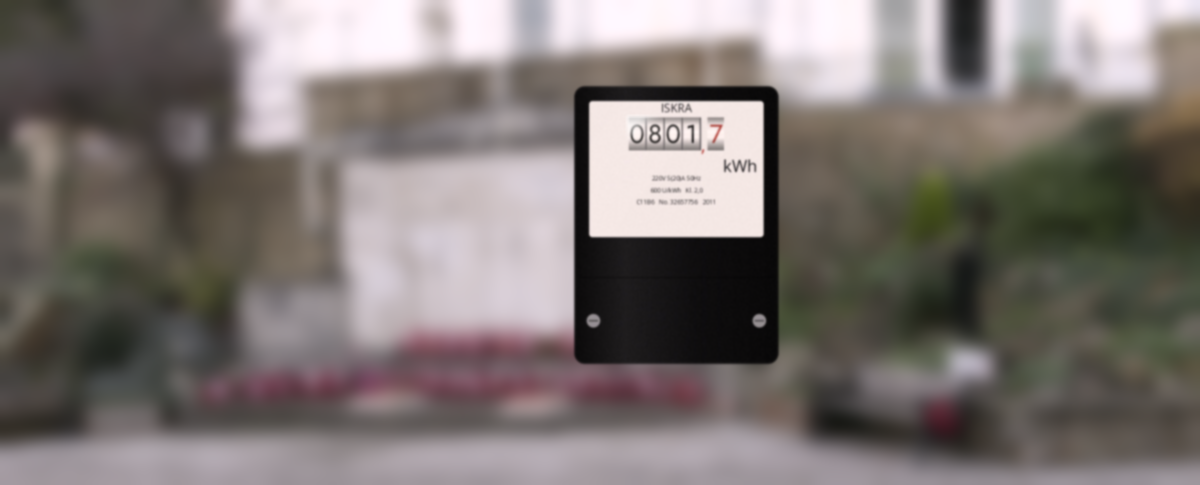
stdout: 801.7 (kWh)
